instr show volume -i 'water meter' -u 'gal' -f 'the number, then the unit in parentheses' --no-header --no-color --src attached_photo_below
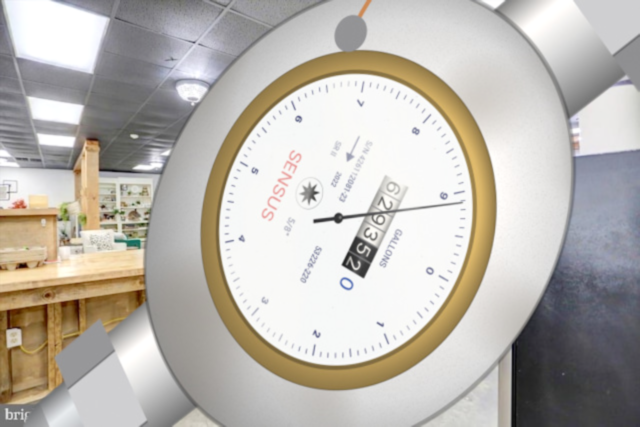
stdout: 6293519.1 (gal)
